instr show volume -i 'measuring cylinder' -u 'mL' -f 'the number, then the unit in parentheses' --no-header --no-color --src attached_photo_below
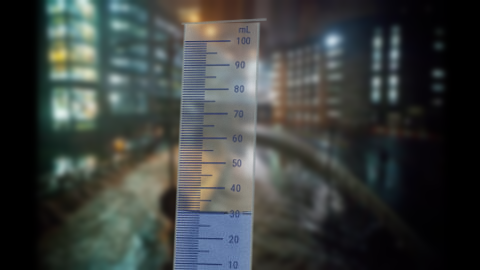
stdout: 30 (mL)
